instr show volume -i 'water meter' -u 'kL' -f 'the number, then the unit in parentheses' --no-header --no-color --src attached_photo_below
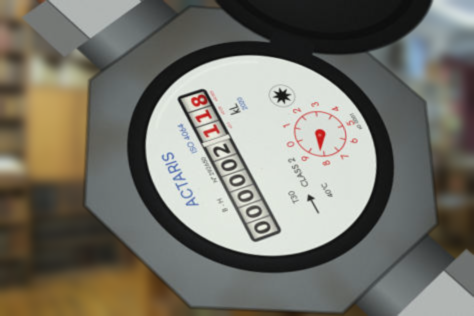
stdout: 2.1178 (kL)
